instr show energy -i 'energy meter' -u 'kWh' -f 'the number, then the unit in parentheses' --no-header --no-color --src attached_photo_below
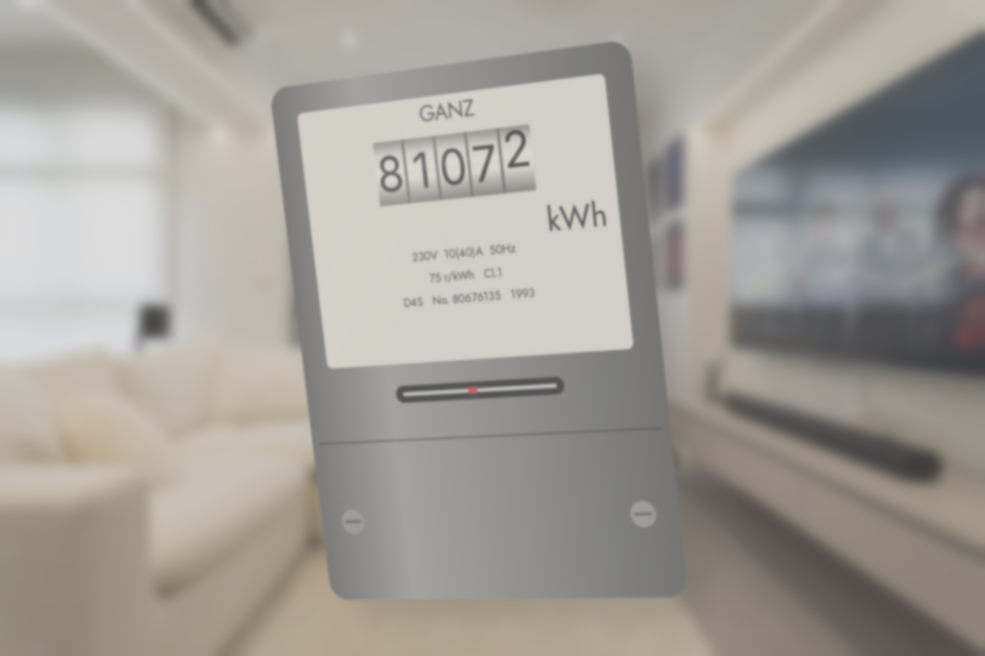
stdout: 81072 (kWh)
